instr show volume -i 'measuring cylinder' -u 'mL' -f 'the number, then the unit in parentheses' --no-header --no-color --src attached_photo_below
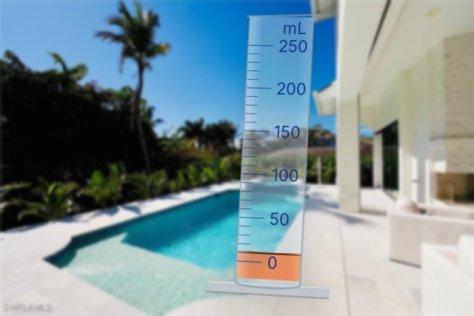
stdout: 10 (mL)
